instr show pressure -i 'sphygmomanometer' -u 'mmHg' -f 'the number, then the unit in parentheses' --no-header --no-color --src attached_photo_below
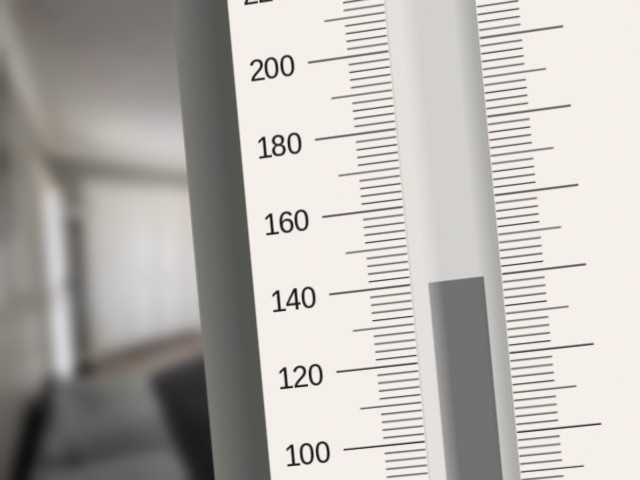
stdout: 140 (mmHg)
